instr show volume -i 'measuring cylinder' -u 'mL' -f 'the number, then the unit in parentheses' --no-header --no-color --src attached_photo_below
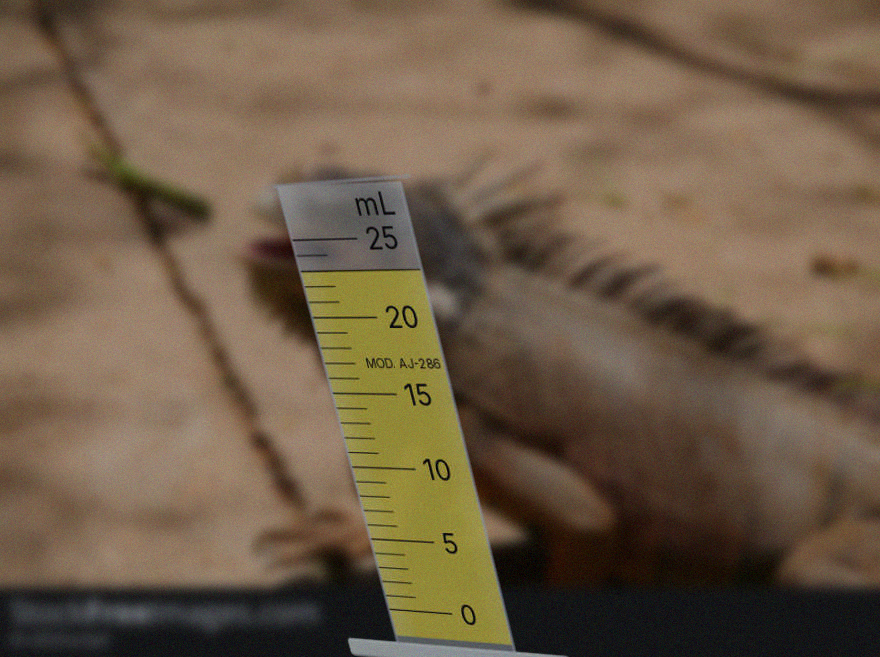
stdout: 23 (mL)
